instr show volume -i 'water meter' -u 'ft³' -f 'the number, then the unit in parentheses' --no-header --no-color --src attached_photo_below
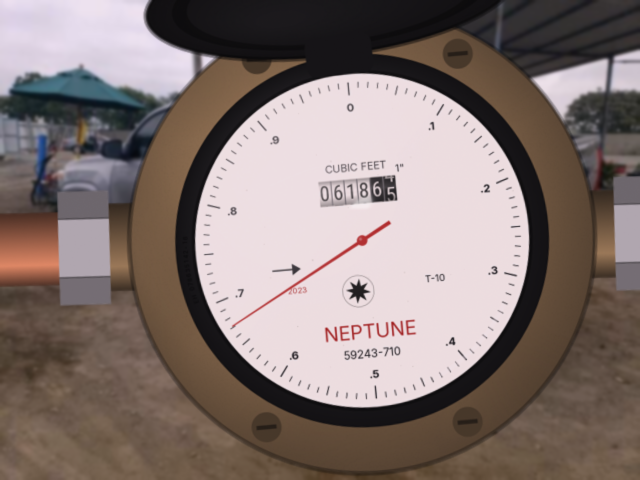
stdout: 61864.67 (ft³)
